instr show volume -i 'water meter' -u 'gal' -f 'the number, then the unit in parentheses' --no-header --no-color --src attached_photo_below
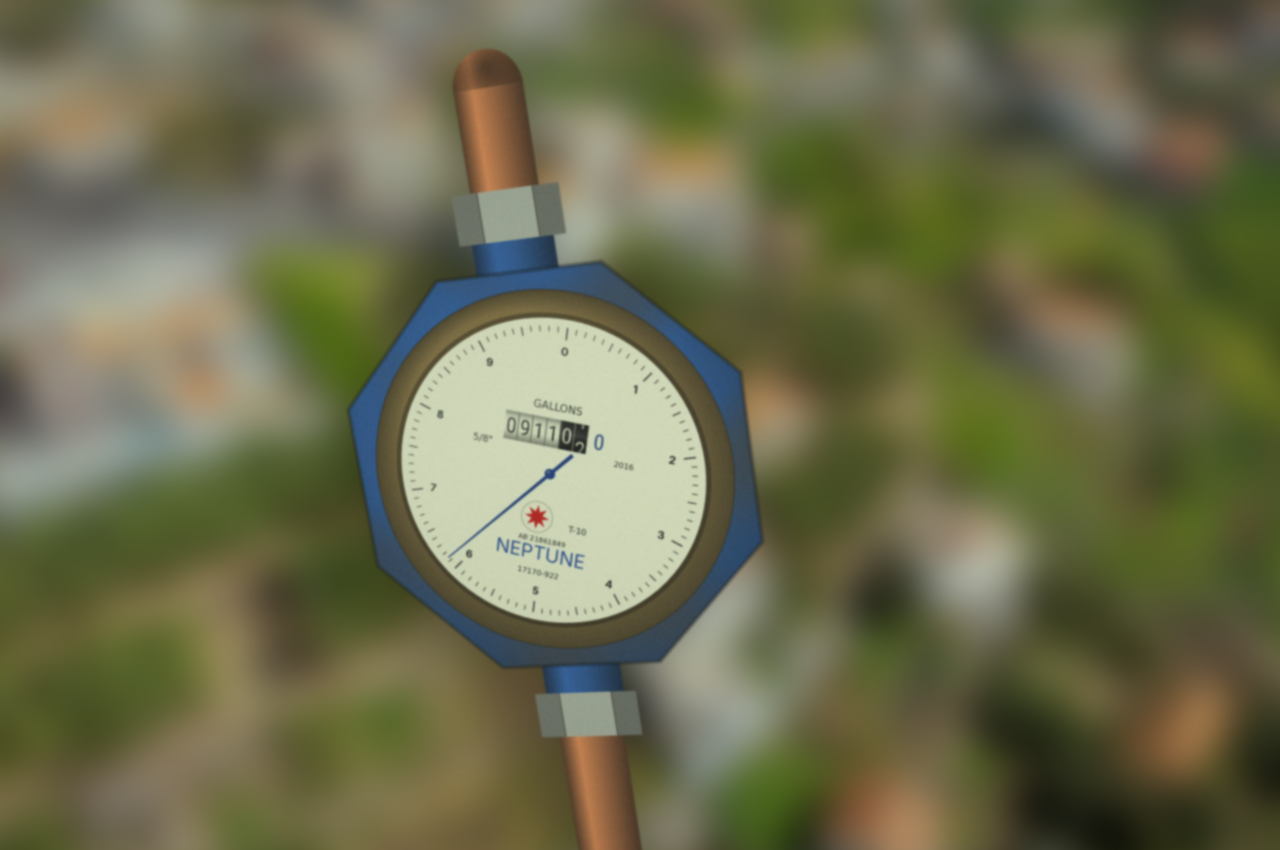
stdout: 911016.1 (gal)
